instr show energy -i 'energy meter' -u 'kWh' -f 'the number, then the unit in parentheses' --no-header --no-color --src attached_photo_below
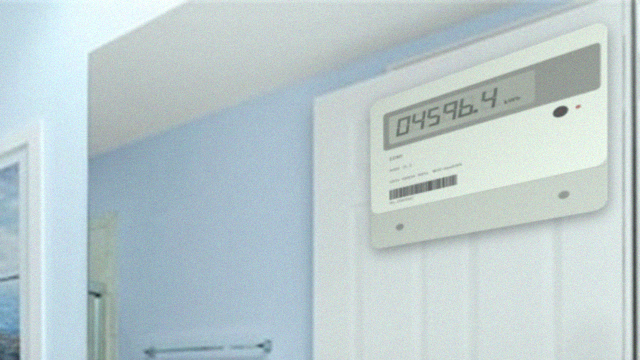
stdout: 4596.4 (kWh)
